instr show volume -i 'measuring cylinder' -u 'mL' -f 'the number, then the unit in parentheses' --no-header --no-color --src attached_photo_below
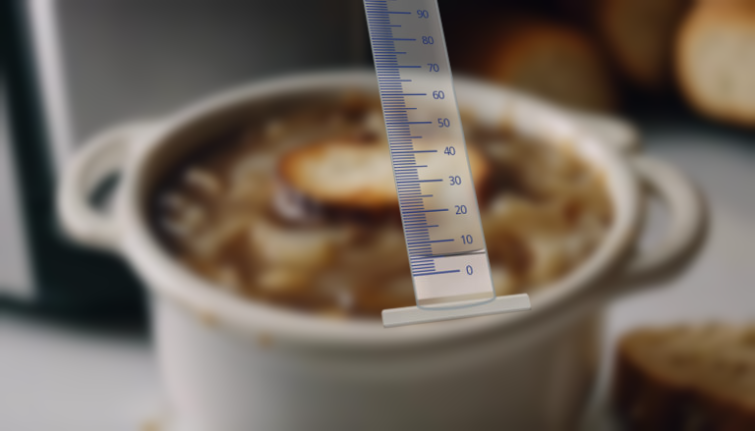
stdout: 5 (mL)
